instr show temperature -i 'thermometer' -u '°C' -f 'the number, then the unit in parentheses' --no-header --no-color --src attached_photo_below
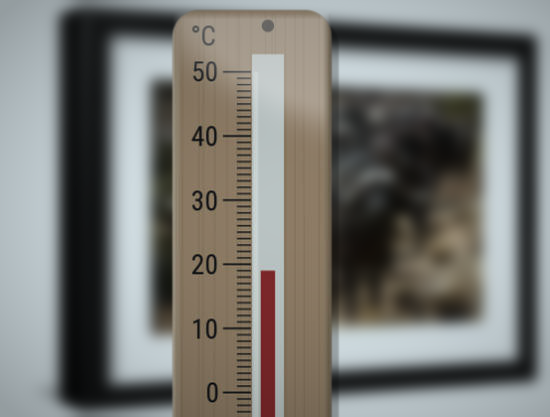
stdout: 19 (°C)
